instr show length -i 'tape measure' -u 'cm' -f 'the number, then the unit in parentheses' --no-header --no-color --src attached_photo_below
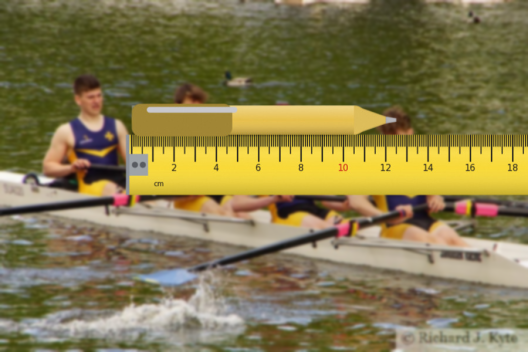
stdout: 12.5 (cm)
